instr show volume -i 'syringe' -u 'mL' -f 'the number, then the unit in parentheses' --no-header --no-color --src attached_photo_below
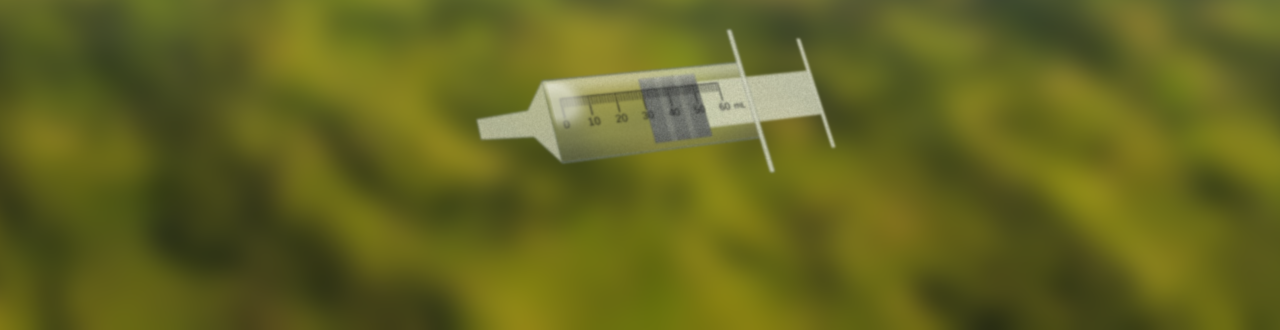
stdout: 30 (mL)
